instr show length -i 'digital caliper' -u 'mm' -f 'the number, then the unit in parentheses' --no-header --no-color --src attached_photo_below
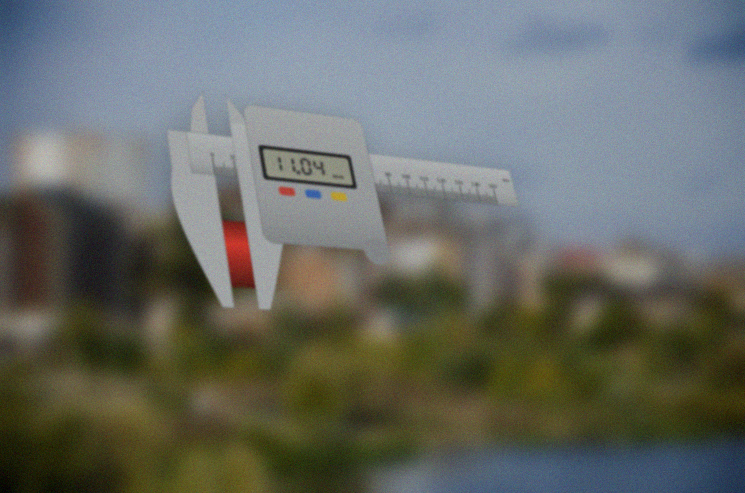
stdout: 11.04 (mm)
